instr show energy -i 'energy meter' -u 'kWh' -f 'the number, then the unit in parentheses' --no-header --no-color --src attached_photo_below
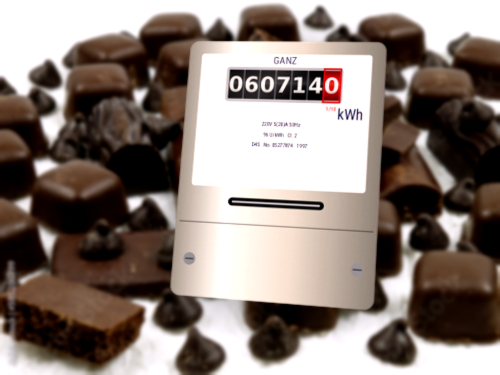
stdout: 60714.0 (kWh)
